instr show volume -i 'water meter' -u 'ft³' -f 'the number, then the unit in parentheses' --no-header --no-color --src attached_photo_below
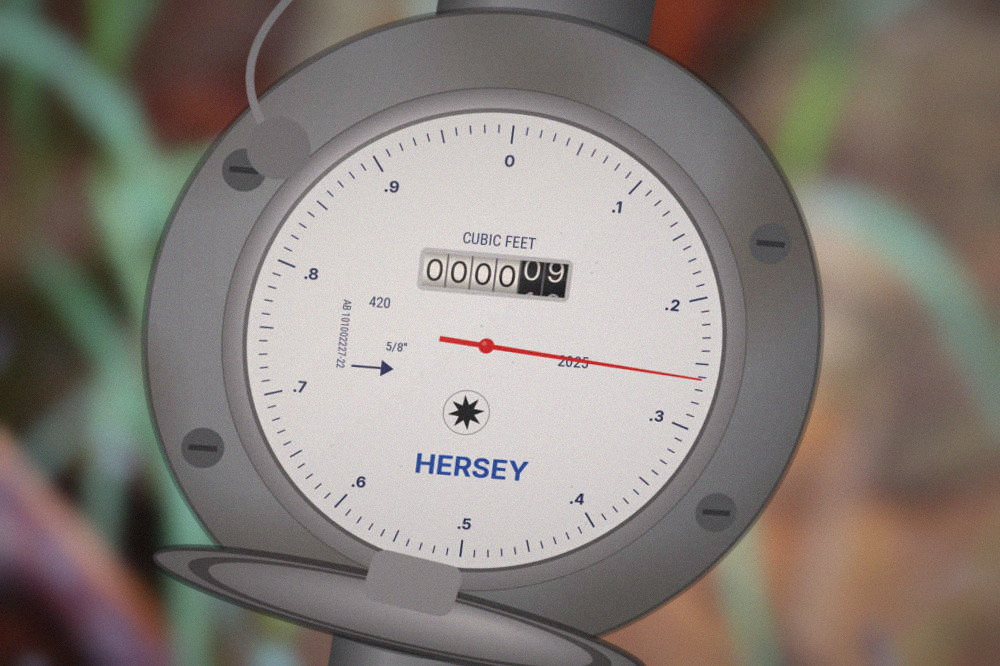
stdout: 9.26 (ft³)
